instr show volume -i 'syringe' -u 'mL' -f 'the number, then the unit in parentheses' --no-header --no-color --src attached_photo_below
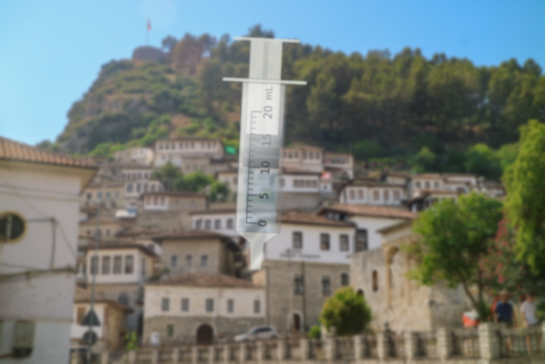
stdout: 10 (mL)
